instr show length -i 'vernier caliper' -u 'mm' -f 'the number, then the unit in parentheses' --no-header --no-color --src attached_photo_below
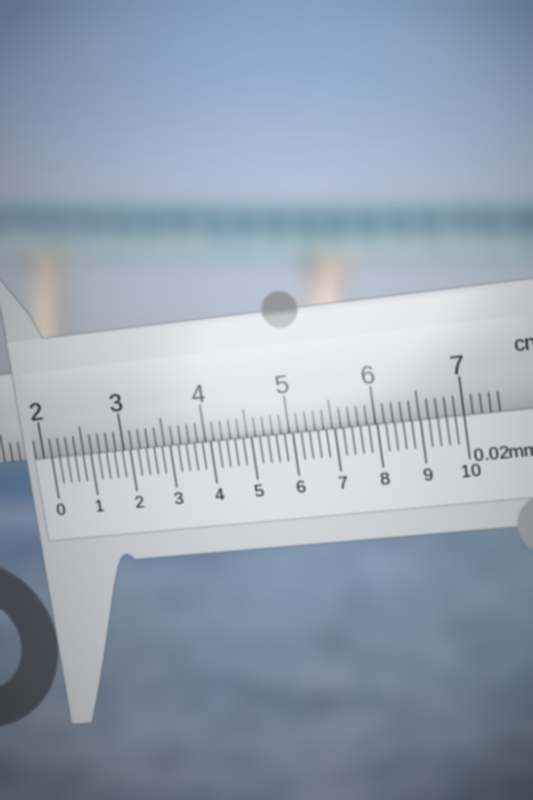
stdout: 21.0 (mm)
